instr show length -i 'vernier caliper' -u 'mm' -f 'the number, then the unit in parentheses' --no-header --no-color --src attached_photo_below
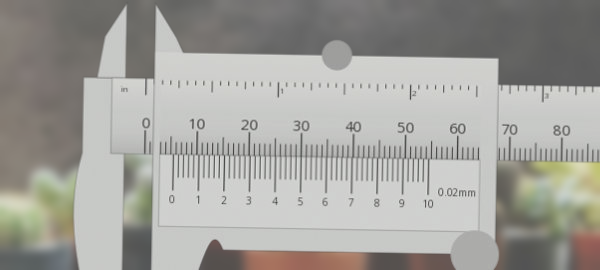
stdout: 5.5 (mm)
